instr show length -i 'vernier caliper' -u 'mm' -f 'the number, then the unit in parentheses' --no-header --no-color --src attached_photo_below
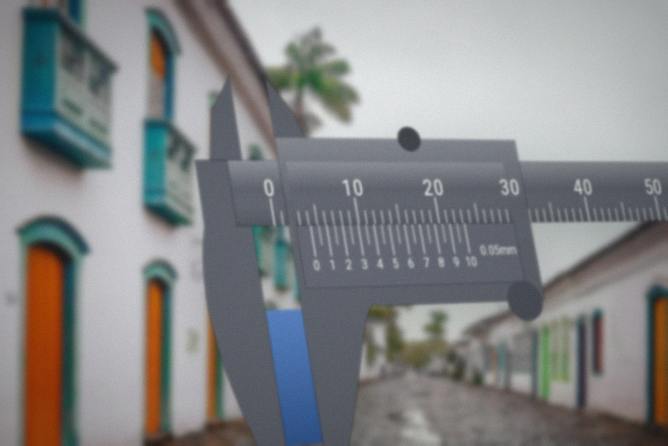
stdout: 4.2 (mm)
